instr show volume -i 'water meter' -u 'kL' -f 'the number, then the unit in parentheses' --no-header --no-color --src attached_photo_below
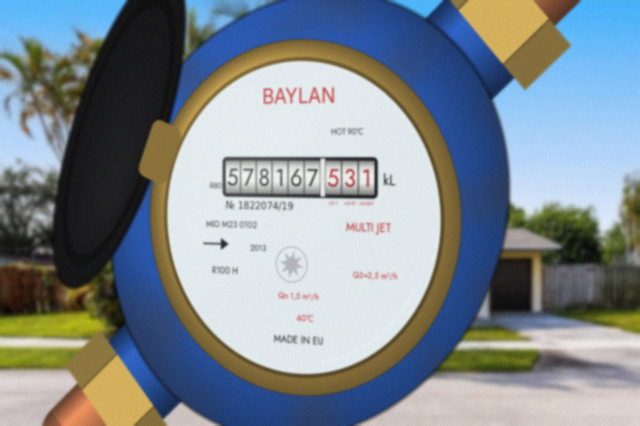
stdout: 578167.531 (kL)
